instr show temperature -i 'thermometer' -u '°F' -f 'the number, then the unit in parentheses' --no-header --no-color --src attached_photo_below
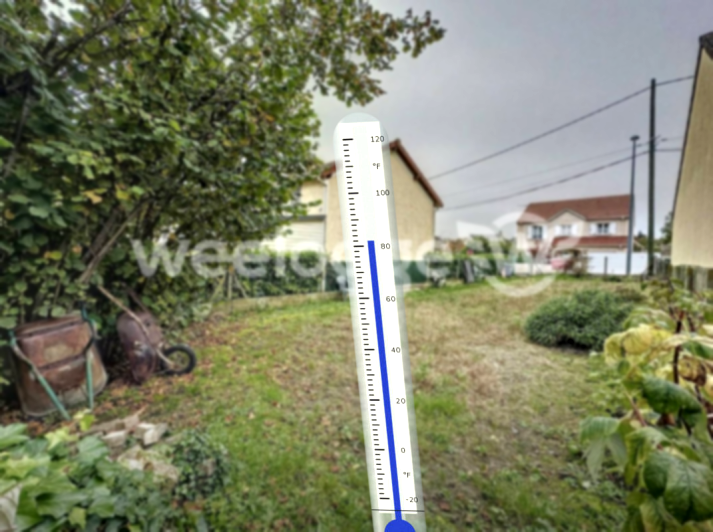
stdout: 82 (°F)
